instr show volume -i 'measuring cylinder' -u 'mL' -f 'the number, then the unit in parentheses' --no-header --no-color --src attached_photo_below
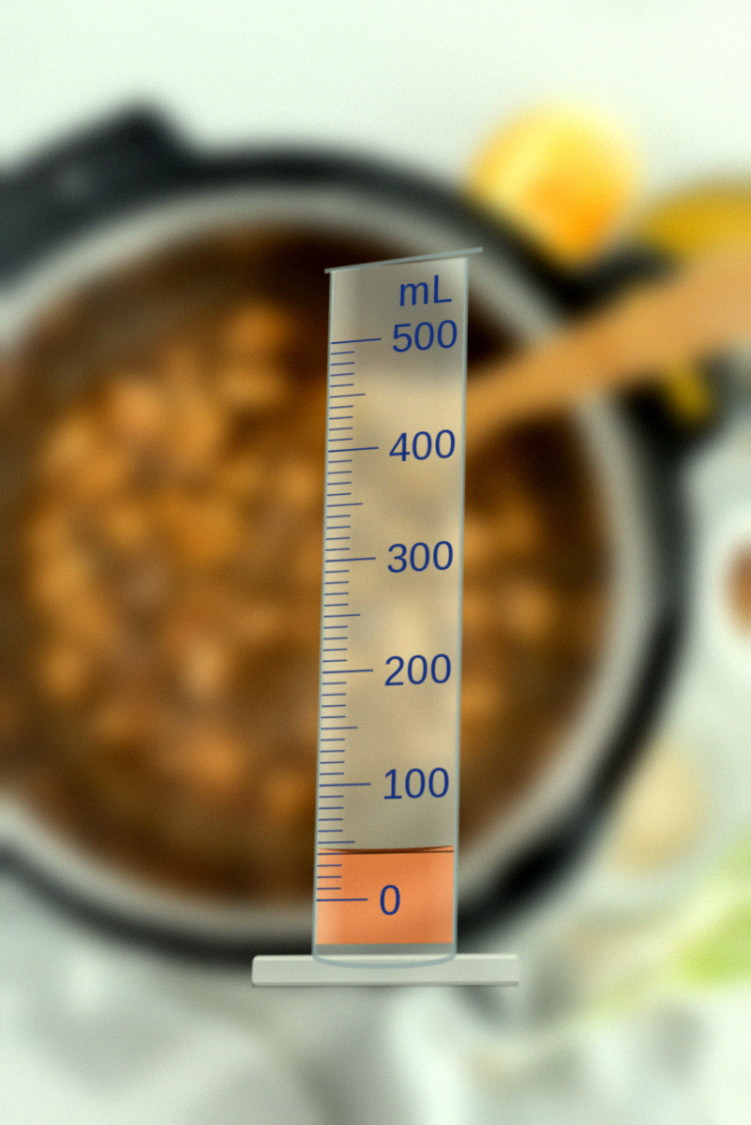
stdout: 40 (mL)
